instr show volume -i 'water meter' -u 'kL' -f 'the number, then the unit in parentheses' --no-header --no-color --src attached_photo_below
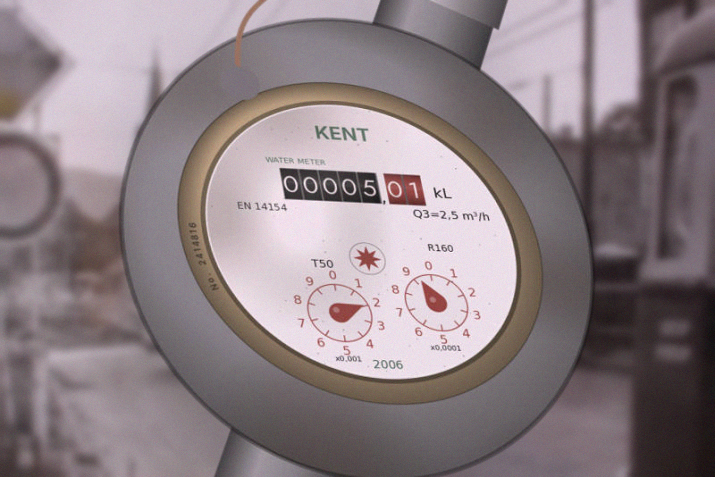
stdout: 5.0119 (kL)
